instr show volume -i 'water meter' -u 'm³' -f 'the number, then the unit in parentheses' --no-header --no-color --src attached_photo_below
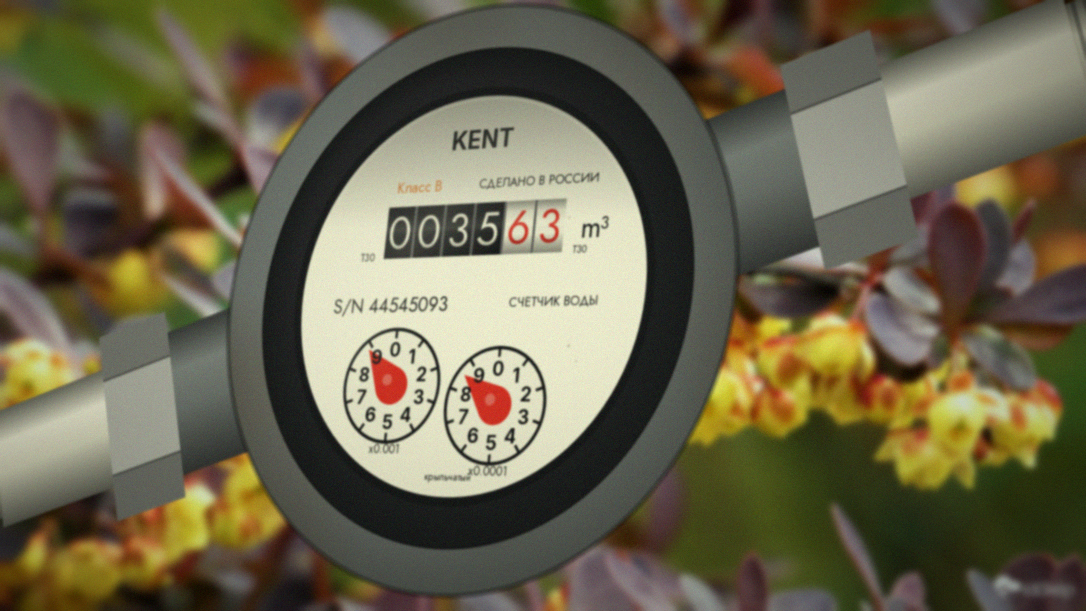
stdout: 35.6388 (m³)
